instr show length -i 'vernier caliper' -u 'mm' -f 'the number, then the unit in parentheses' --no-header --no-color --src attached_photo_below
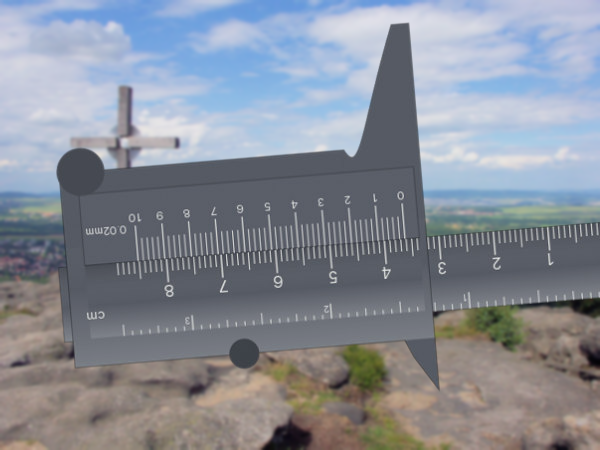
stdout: 36.2 (mm)
